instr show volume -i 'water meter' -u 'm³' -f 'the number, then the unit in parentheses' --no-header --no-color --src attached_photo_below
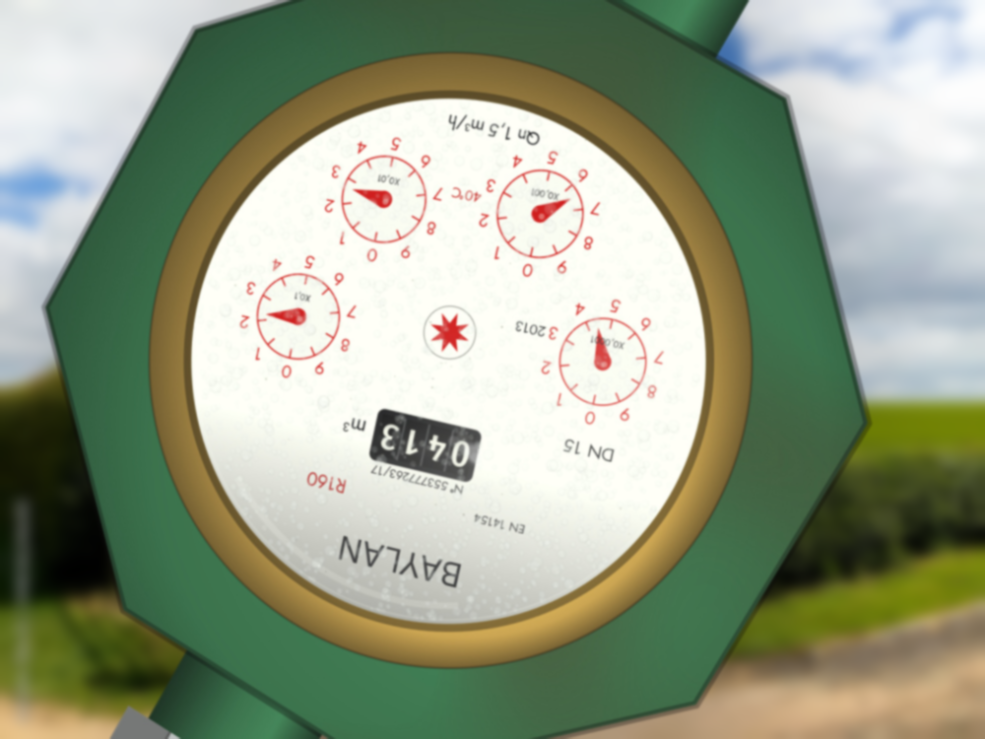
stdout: 413.2264 (m³)
